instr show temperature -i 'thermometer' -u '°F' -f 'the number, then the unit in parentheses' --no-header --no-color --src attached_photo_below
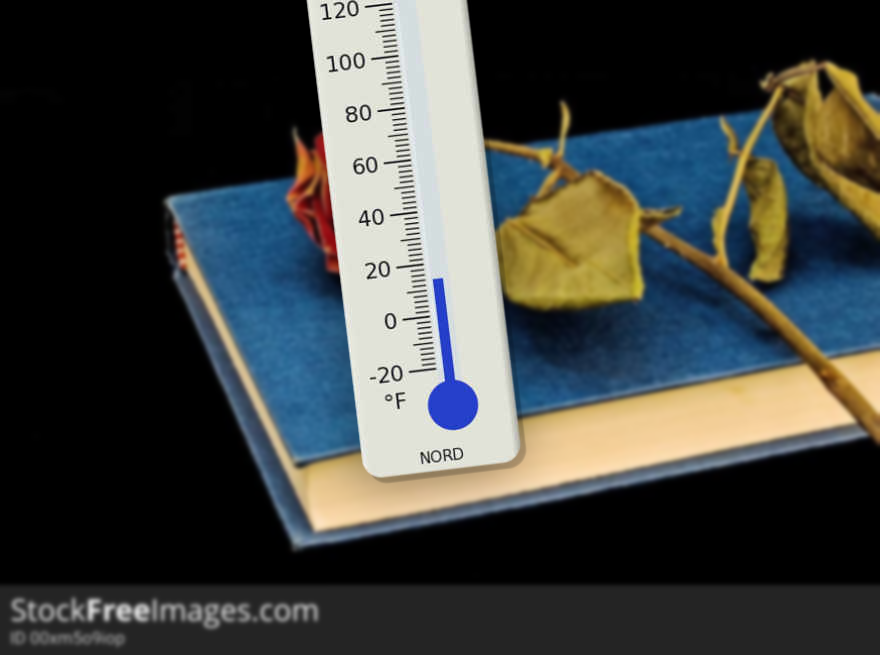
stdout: 14 (°F)
